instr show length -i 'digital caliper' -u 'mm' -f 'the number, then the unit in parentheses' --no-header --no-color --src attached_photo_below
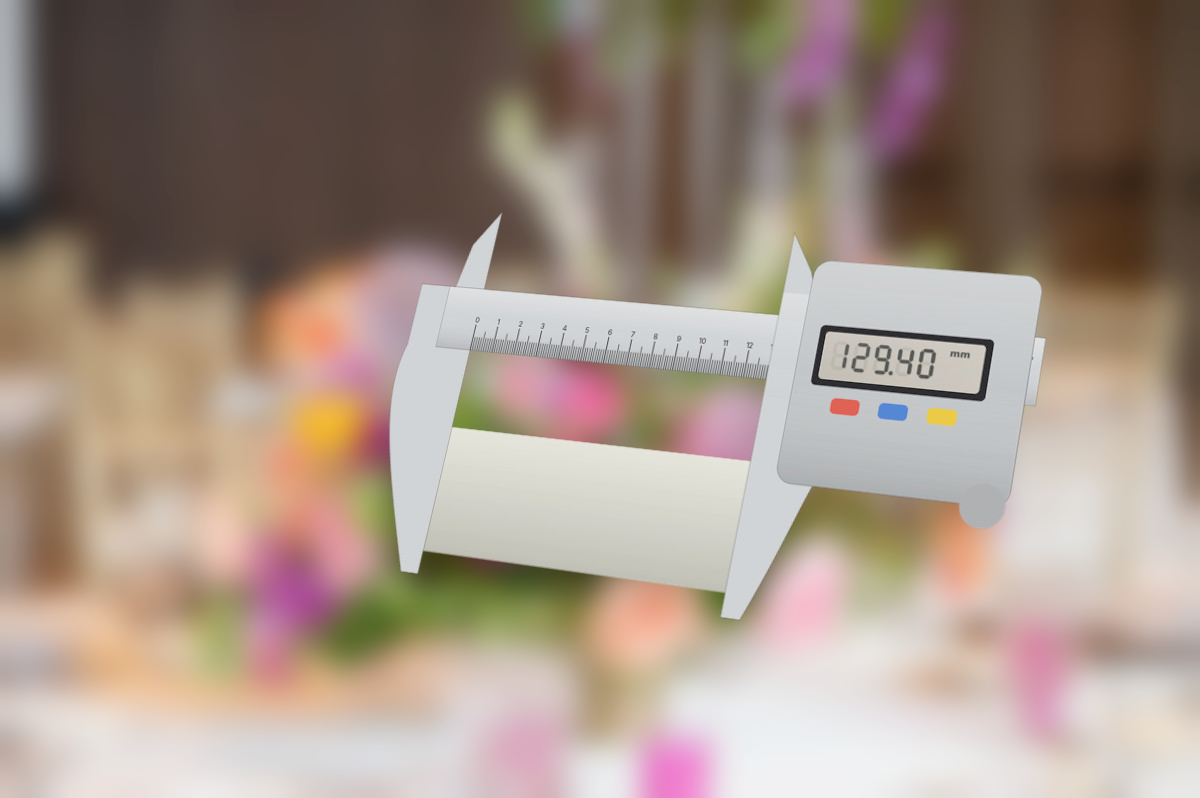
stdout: 129.40 (mm)
